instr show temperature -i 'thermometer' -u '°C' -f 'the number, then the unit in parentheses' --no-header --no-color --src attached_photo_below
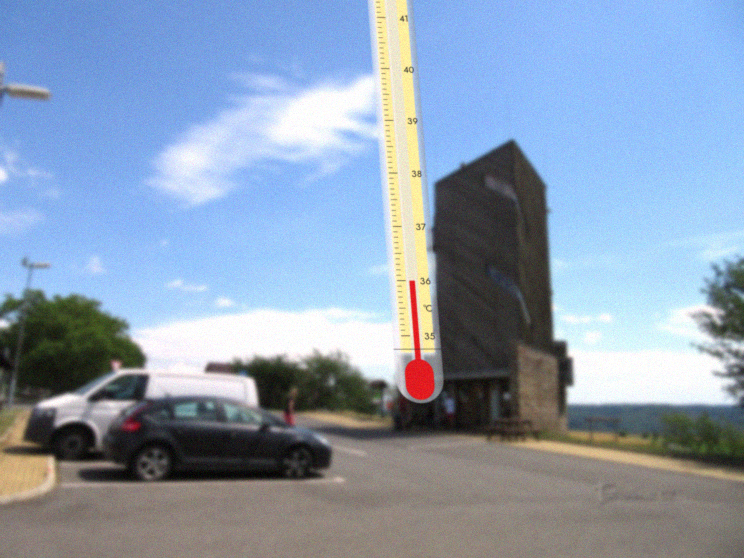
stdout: 36 (°C)
